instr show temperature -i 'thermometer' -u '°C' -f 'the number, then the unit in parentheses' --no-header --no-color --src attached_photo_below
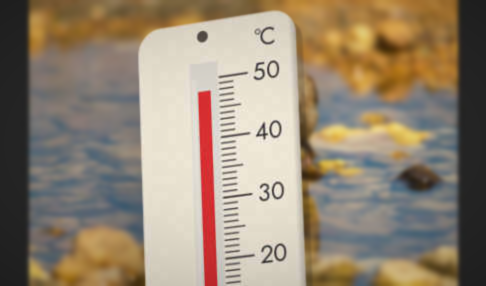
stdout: 48 (°C)
